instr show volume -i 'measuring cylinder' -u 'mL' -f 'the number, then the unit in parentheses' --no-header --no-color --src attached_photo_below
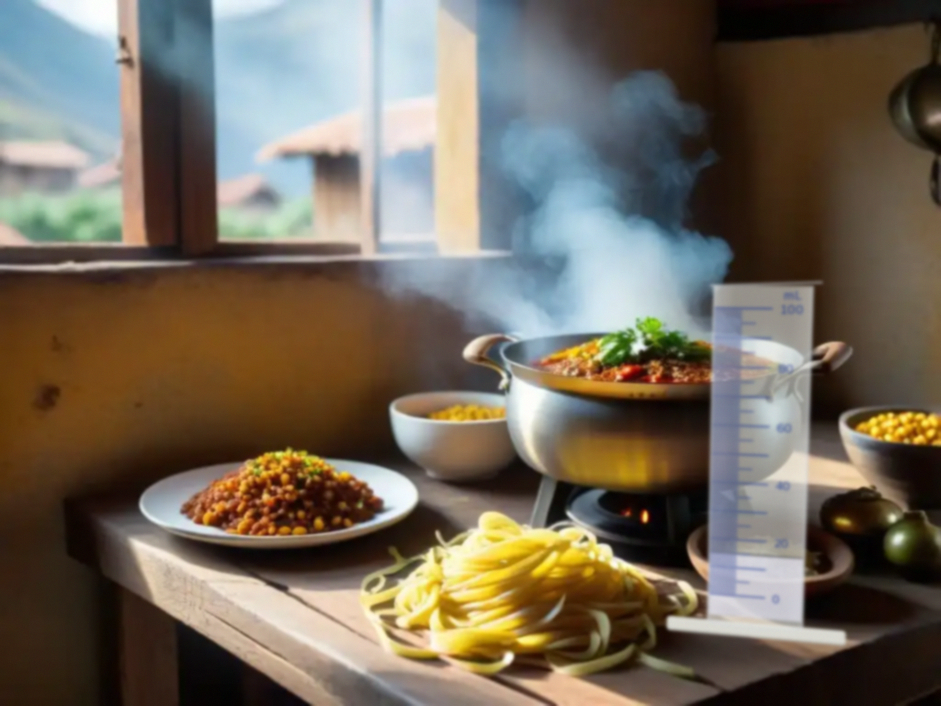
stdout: 15 (mL)
